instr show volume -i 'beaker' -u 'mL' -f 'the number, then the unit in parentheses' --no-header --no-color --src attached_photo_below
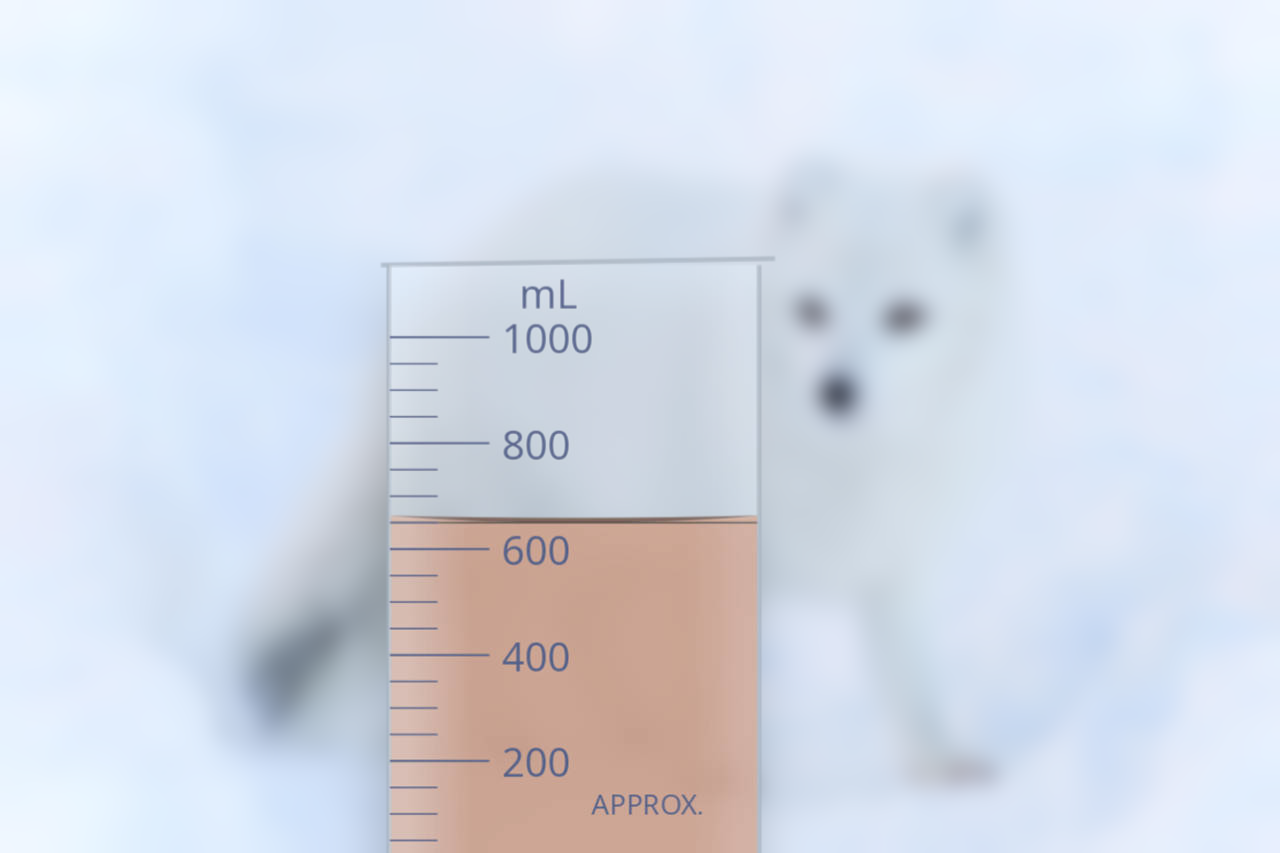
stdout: 650 (mL)
